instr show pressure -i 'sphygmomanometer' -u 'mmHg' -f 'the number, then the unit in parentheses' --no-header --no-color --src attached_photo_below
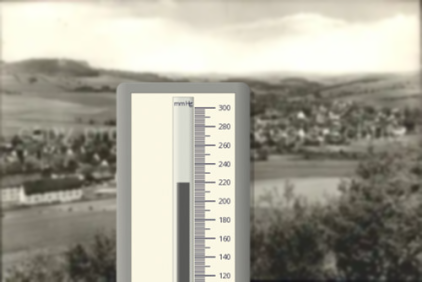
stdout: 220 (mmHg)
